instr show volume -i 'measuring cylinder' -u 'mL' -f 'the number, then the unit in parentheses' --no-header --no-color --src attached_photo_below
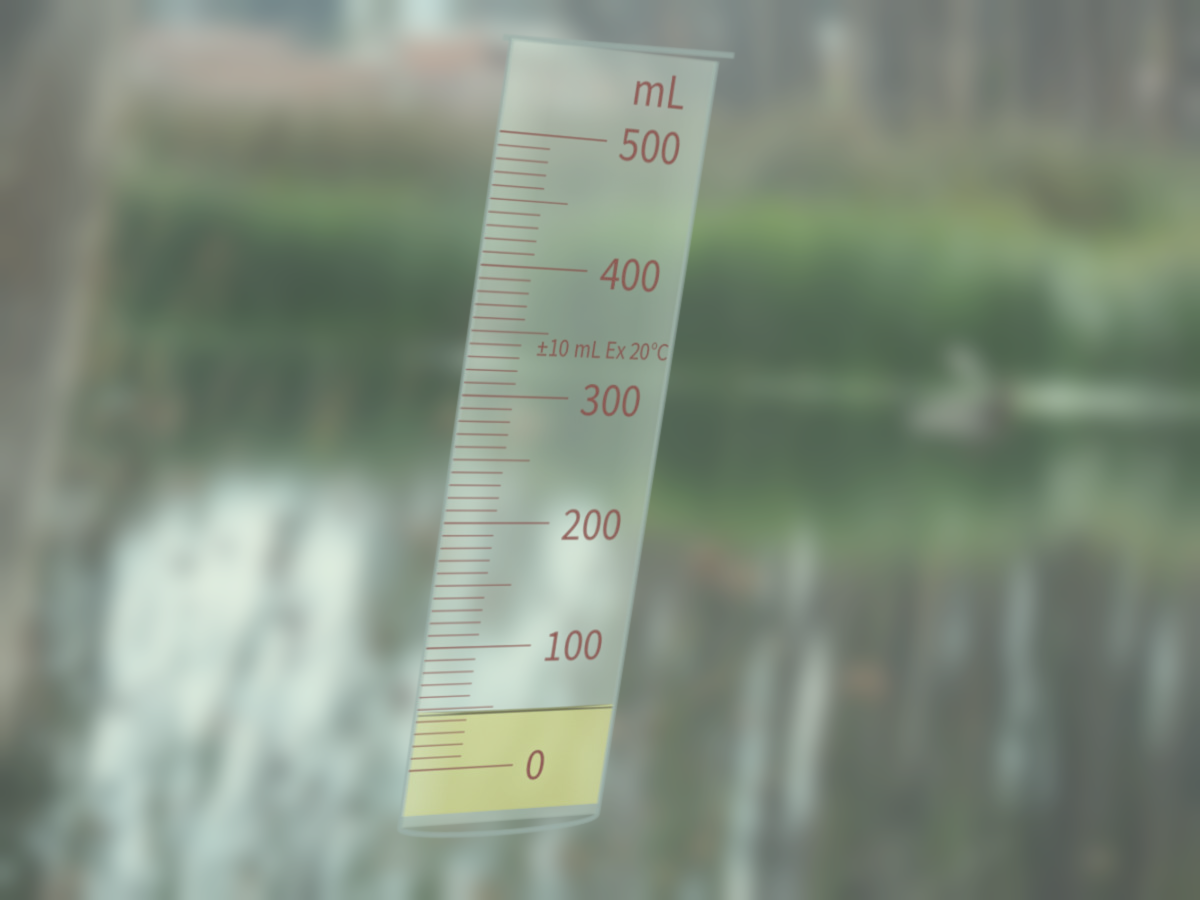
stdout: 45 (mL)
